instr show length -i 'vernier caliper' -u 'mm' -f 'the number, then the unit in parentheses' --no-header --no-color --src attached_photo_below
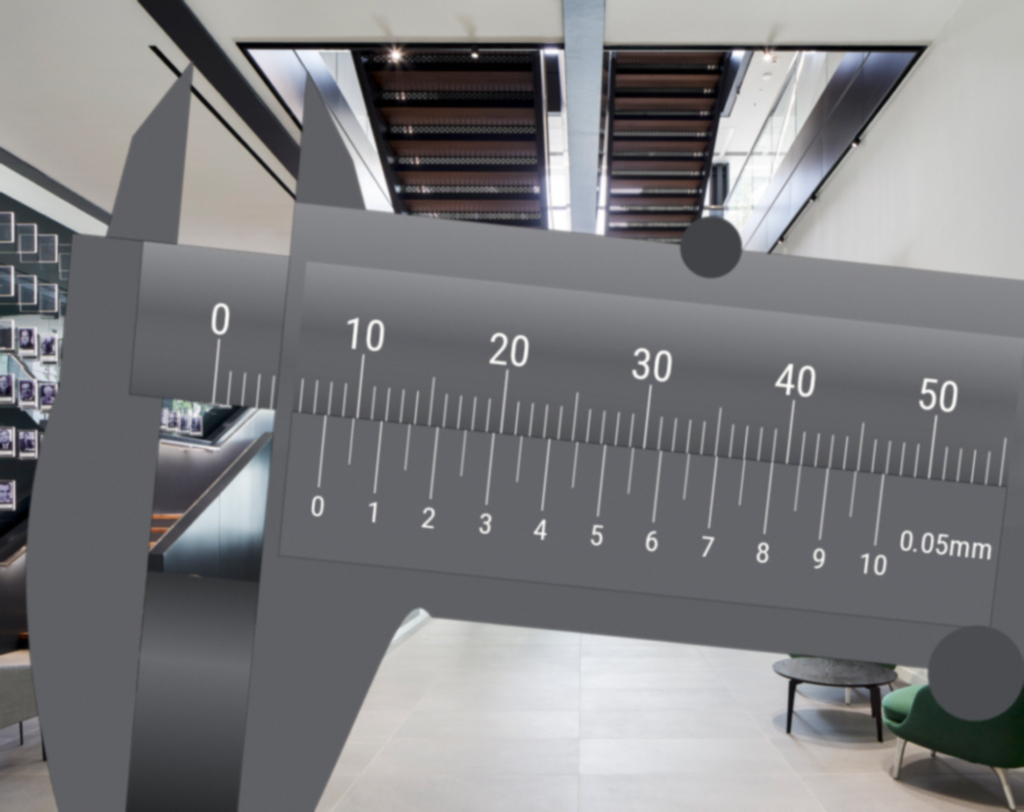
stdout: 7.8 (mm)
